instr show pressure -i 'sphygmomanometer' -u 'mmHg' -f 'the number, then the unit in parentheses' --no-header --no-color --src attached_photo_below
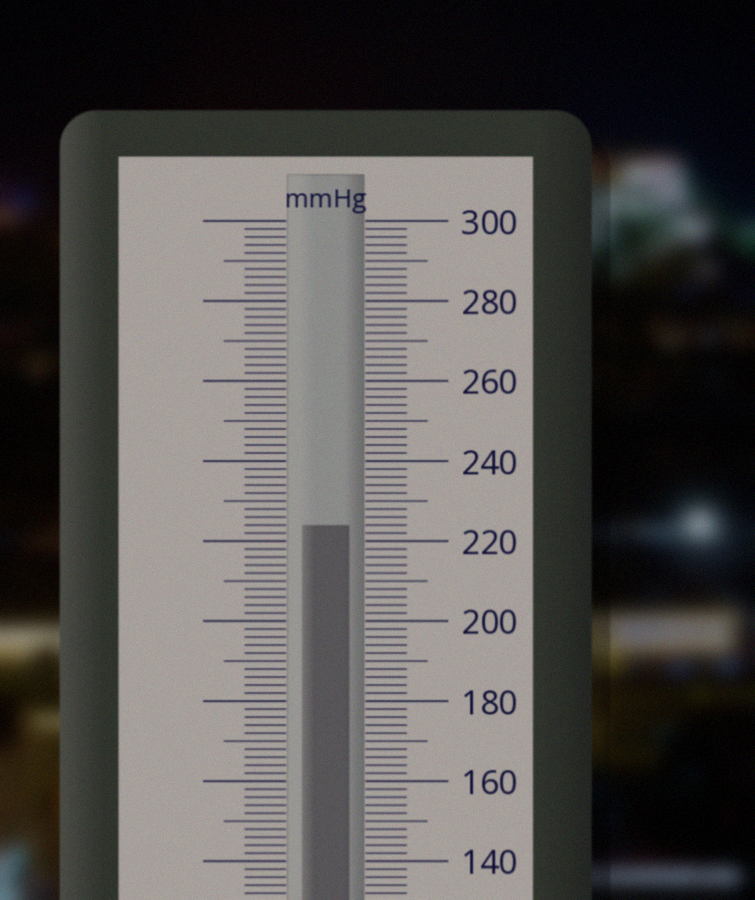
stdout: 224 (mmHg)
